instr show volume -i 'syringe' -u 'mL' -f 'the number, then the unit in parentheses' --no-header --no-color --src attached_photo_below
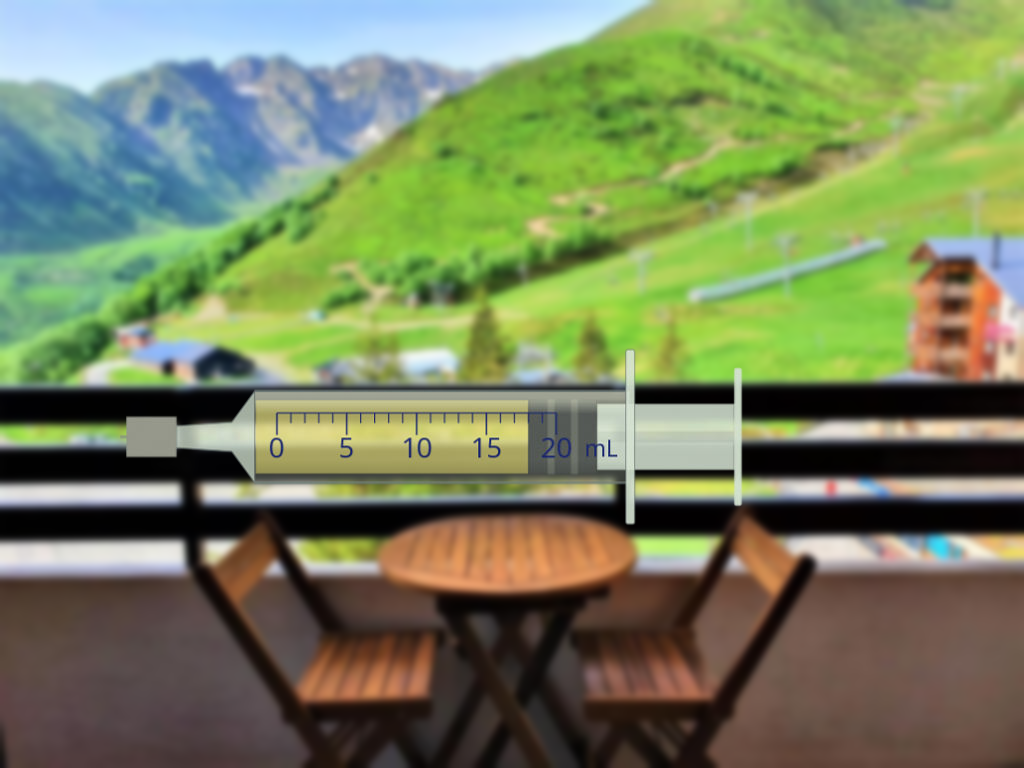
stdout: 18 (mL)
